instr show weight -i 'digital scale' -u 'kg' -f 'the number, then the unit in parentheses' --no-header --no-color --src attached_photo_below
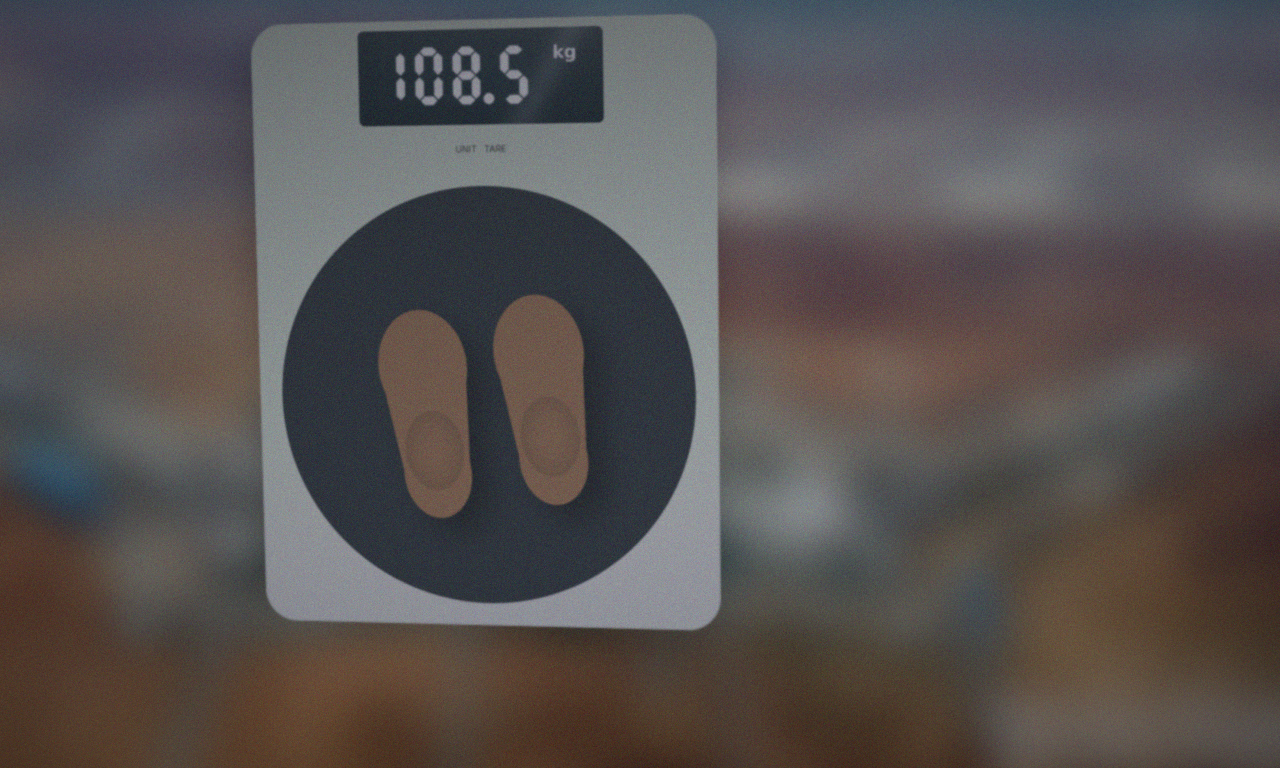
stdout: 108.5 (kg)
